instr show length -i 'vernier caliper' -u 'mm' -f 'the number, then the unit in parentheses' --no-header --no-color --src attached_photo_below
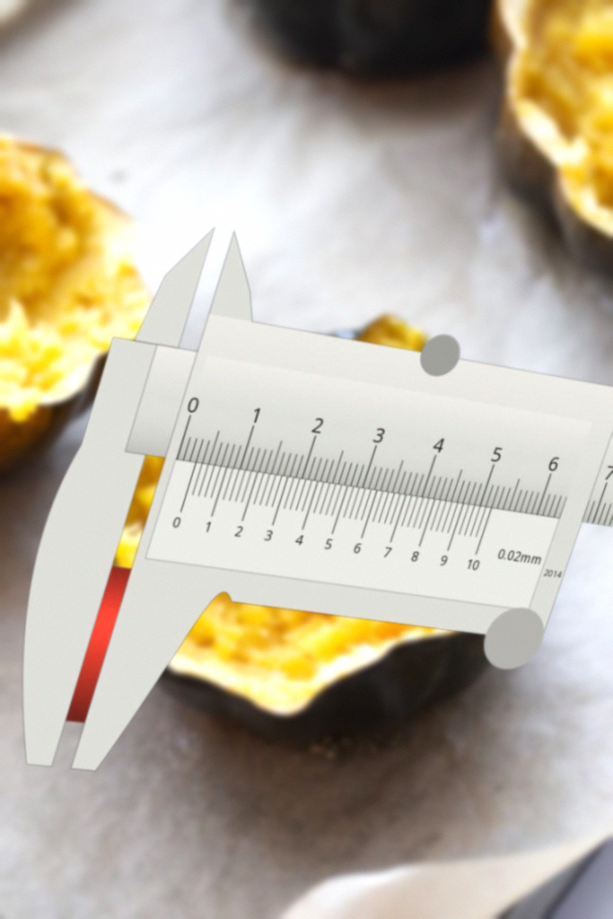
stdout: 3.0 (mm)
